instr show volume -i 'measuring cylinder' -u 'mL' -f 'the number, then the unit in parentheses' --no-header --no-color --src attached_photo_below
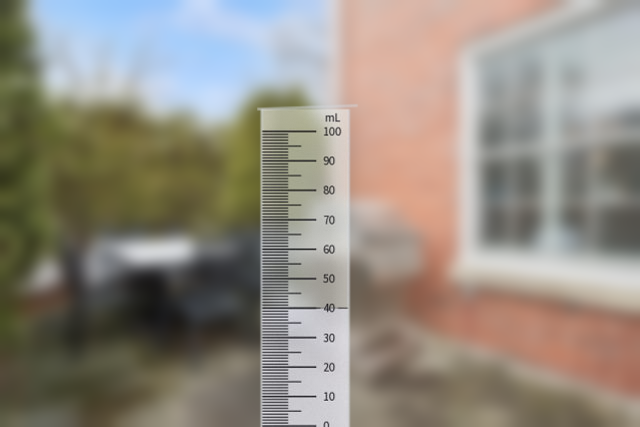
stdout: 40 (mL)
